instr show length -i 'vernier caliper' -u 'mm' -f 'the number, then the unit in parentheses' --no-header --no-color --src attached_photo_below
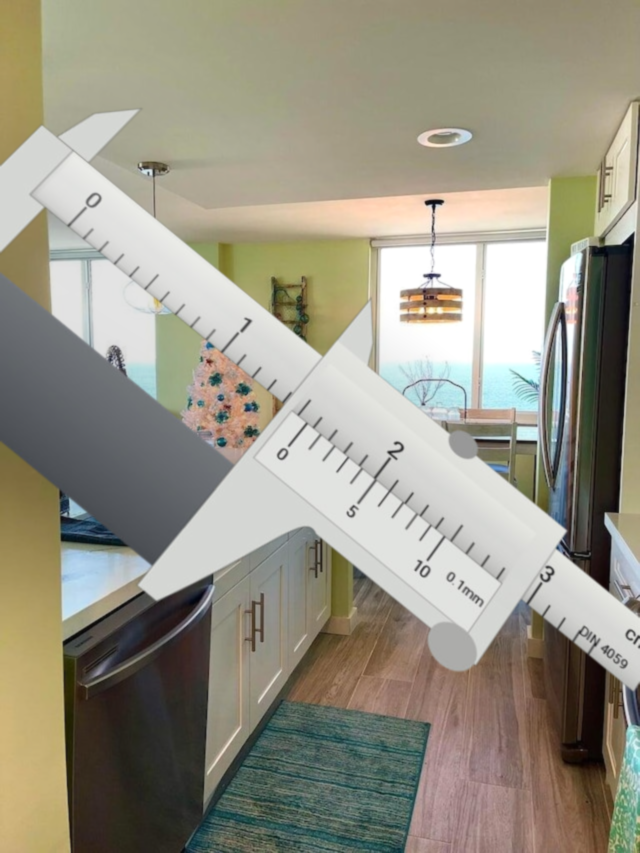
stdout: 15.6 (mm)
